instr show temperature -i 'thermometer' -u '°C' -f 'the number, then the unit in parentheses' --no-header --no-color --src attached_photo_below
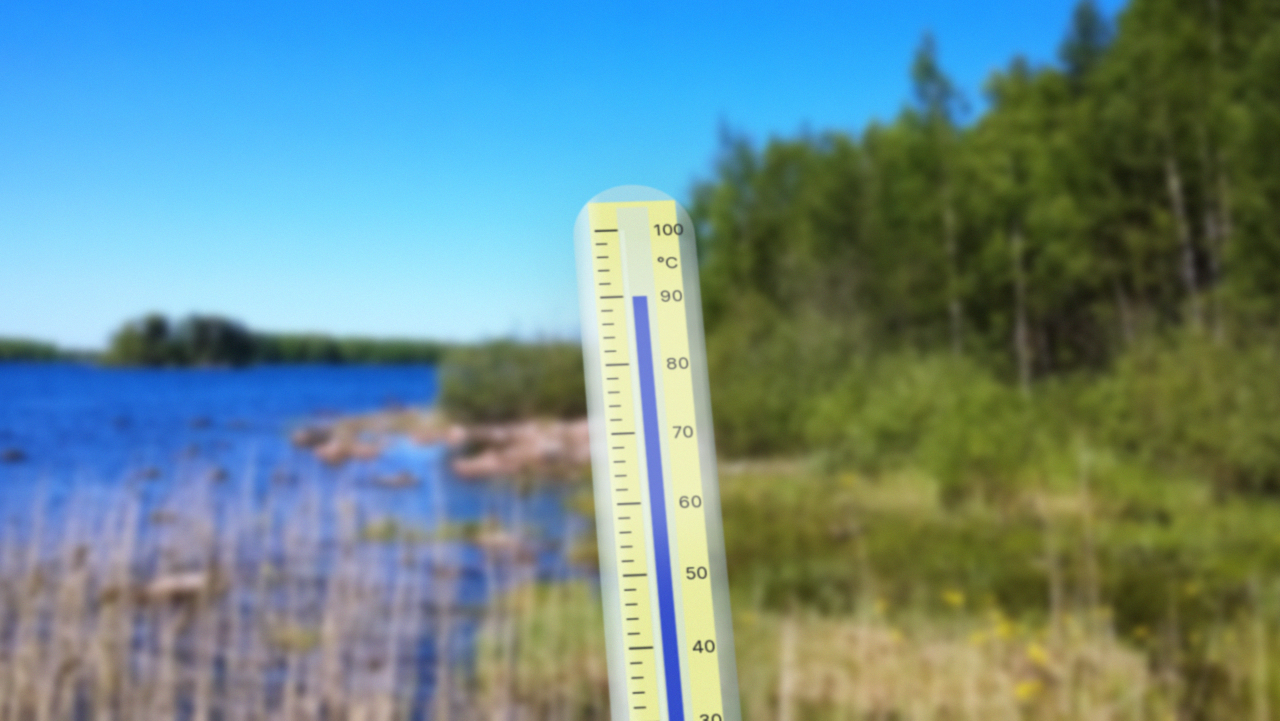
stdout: 90 (°C)
